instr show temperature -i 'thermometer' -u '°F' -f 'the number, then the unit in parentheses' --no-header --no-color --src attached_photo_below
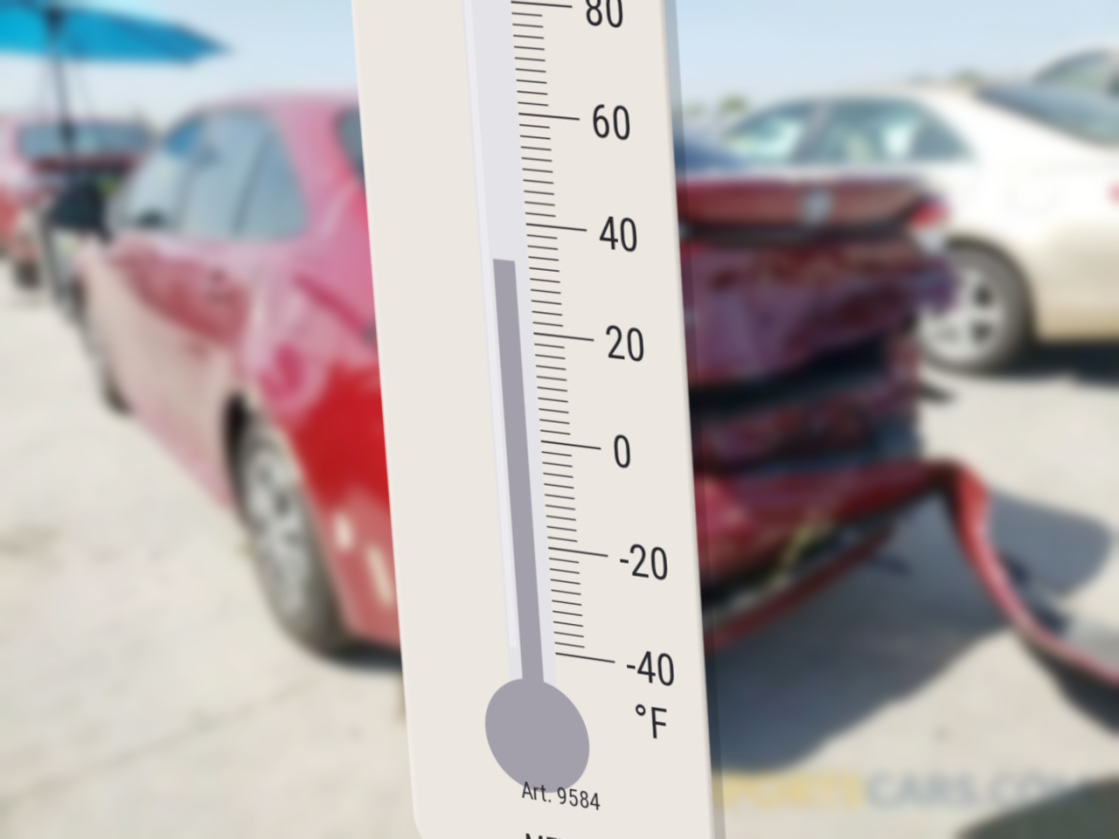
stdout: 33 (°F)
